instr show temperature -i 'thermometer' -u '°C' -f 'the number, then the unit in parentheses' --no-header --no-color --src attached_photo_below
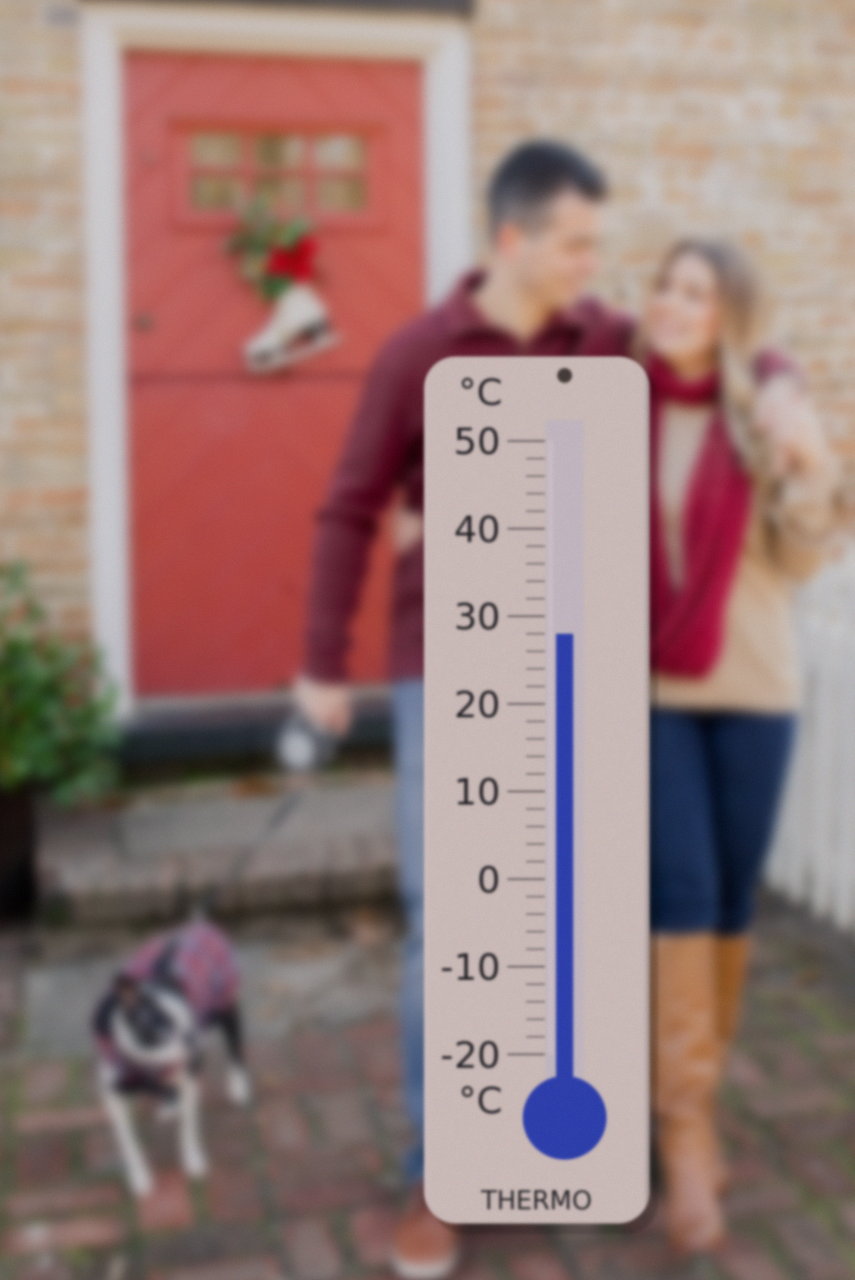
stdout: 28 (°C)
